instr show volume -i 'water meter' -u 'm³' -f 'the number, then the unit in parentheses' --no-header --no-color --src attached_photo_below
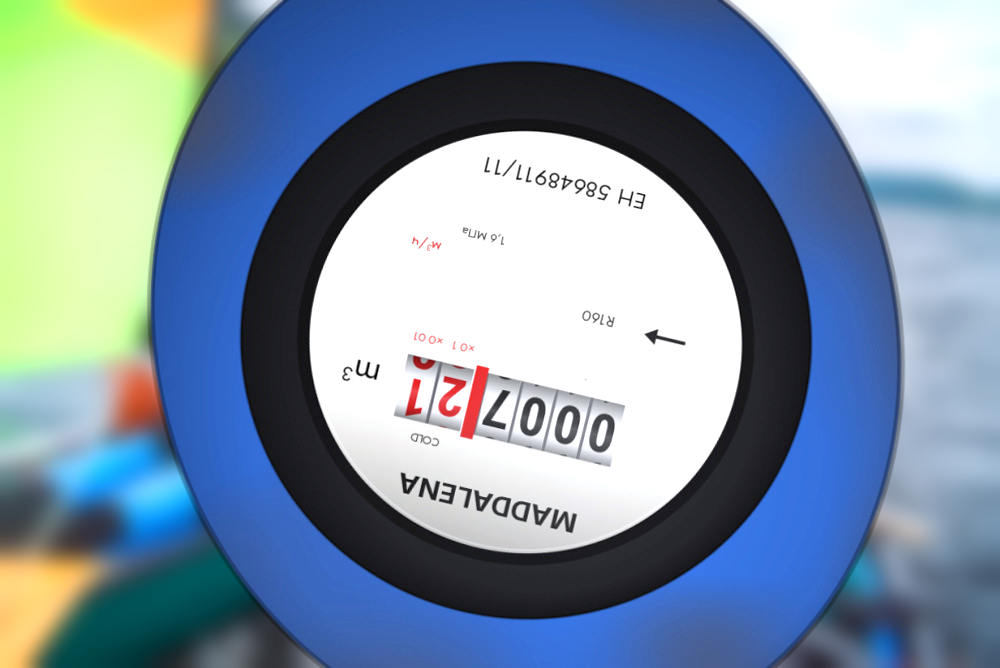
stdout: 7.21 (m³)
